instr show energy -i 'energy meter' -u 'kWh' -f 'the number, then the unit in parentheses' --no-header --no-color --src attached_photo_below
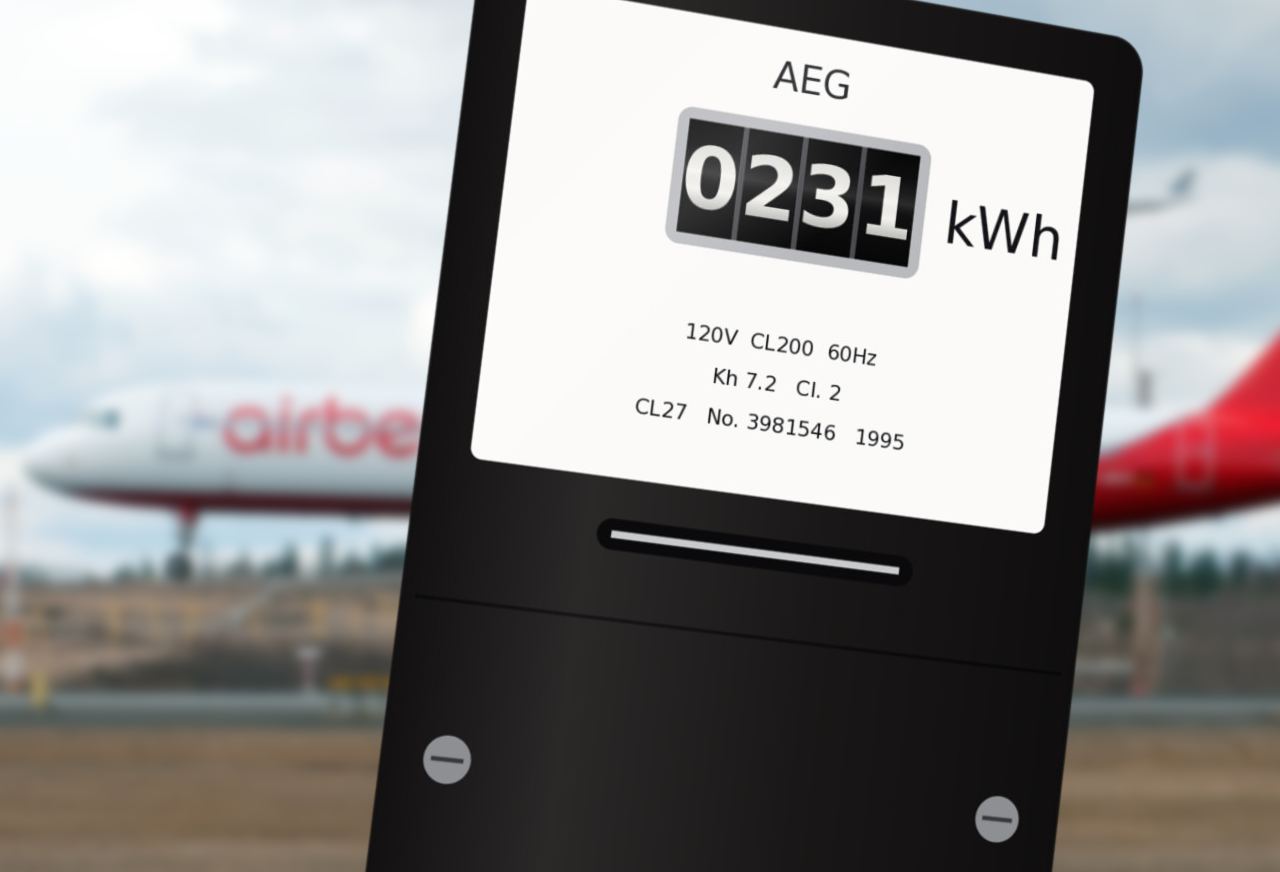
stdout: 231 (kWh)
